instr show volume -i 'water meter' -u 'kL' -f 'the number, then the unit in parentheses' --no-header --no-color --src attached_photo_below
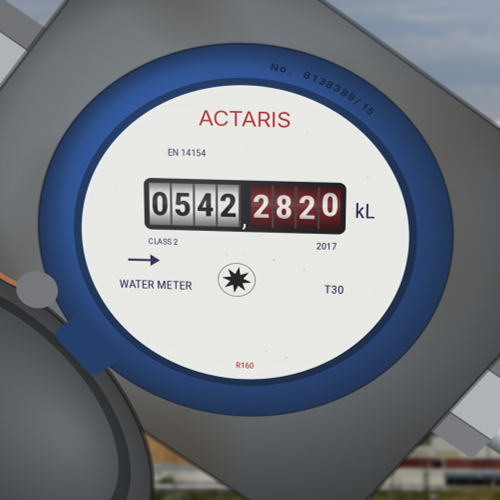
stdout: 542.2820 (kL)
